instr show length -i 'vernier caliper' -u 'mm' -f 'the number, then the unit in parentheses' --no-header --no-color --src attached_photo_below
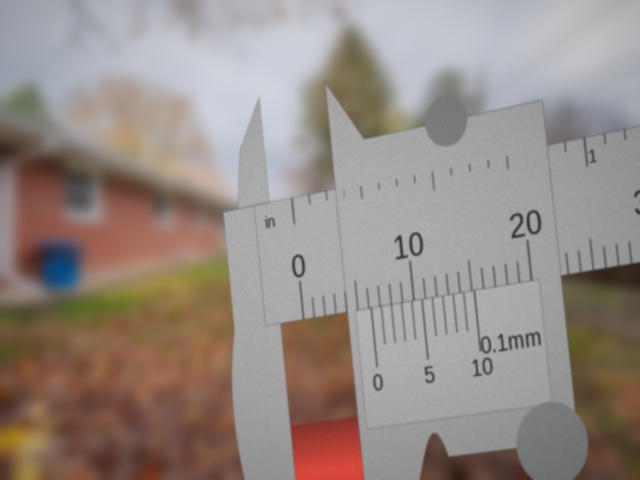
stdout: 6.2 (mm)
